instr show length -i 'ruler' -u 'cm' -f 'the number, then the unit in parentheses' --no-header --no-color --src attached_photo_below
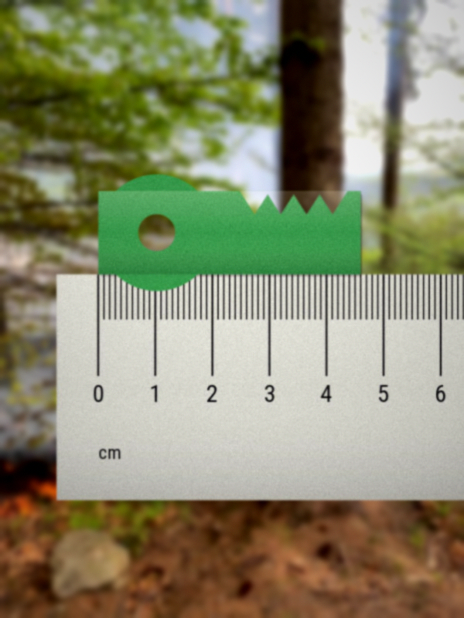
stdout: 4.6 (cm)
